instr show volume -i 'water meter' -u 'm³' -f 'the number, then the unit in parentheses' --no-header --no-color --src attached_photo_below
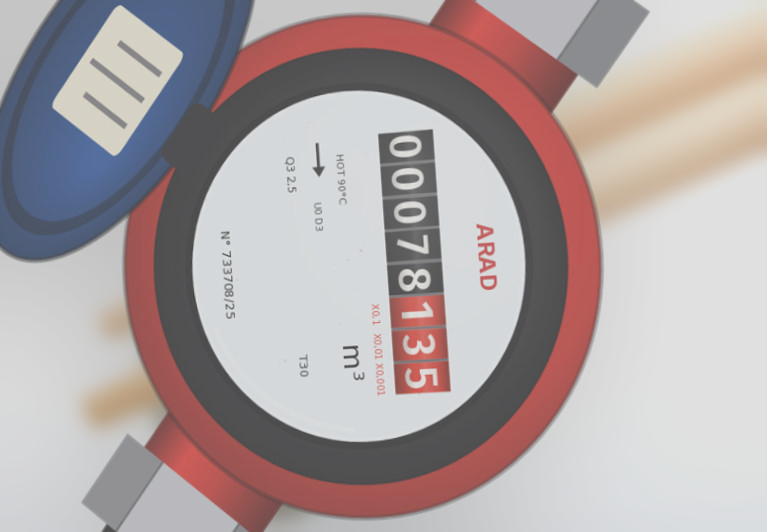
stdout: 78.135 (m³)
